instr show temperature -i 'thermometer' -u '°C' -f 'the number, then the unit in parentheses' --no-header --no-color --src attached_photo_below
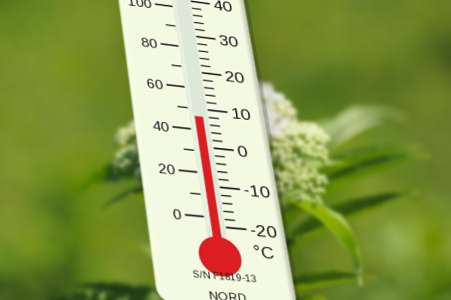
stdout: 8 (°C)
